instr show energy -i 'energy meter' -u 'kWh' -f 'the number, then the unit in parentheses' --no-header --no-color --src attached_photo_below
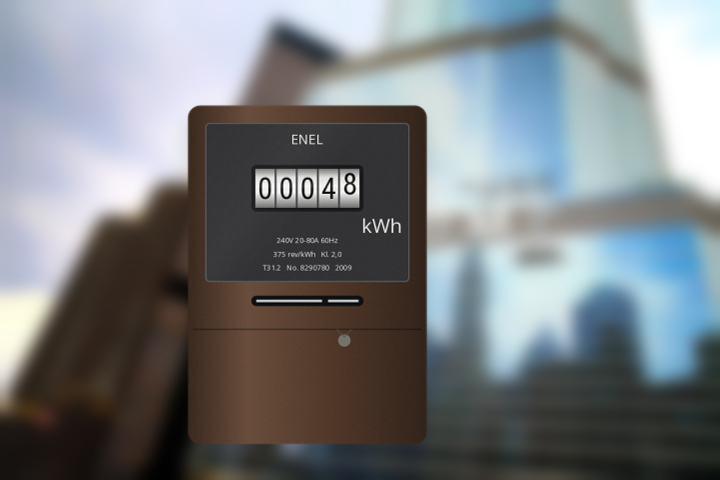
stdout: 48 (kWh)
